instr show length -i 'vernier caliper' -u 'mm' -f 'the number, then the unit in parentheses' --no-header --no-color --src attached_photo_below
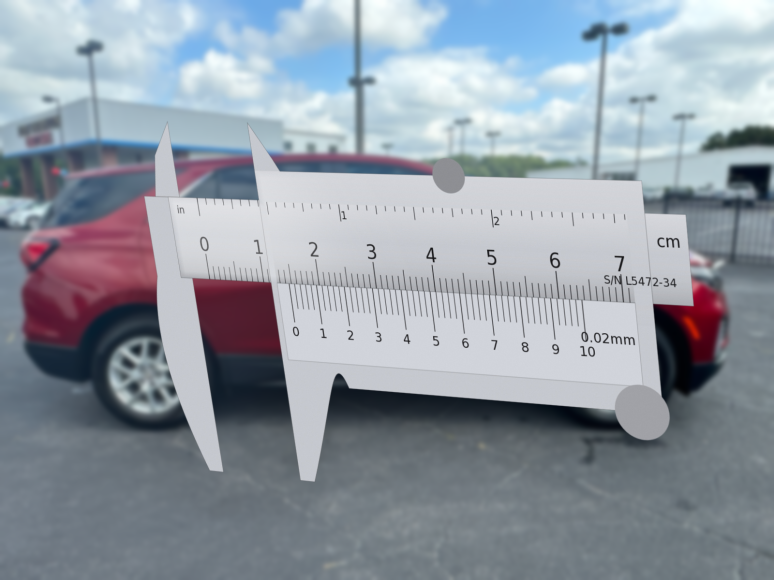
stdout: 14.6 (mm)
